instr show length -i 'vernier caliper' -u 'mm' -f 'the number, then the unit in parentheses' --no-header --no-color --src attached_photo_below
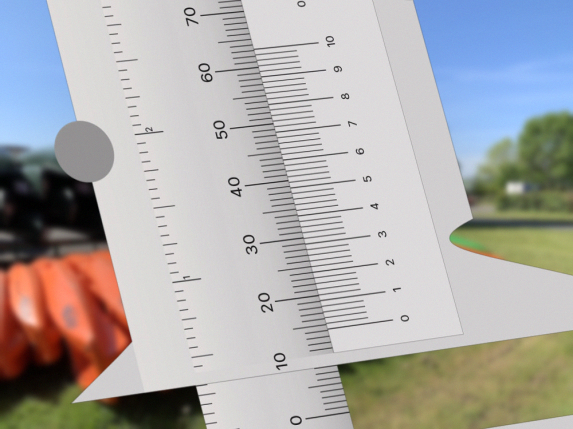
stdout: 14.2 (mm)
